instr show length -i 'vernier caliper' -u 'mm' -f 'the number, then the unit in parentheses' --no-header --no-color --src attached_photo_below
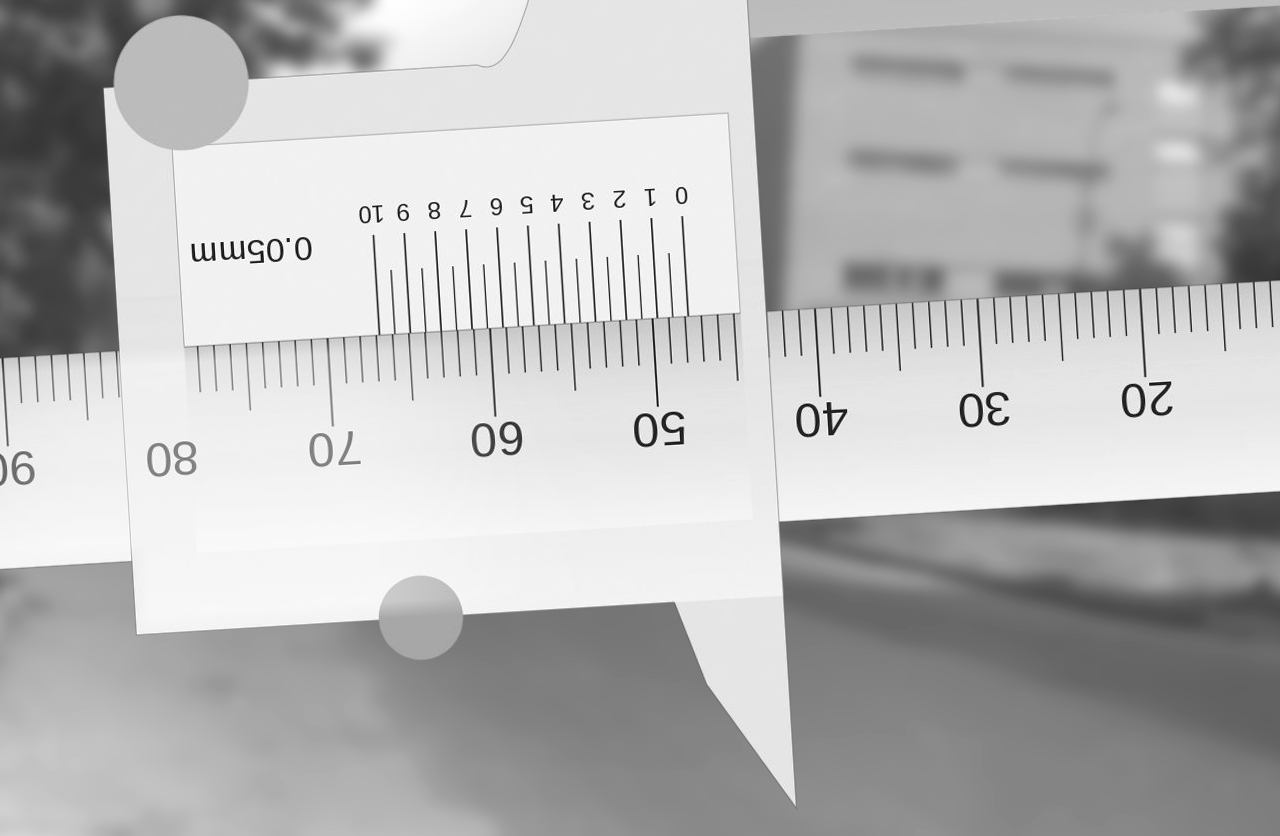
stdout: 47.8 (mm)
